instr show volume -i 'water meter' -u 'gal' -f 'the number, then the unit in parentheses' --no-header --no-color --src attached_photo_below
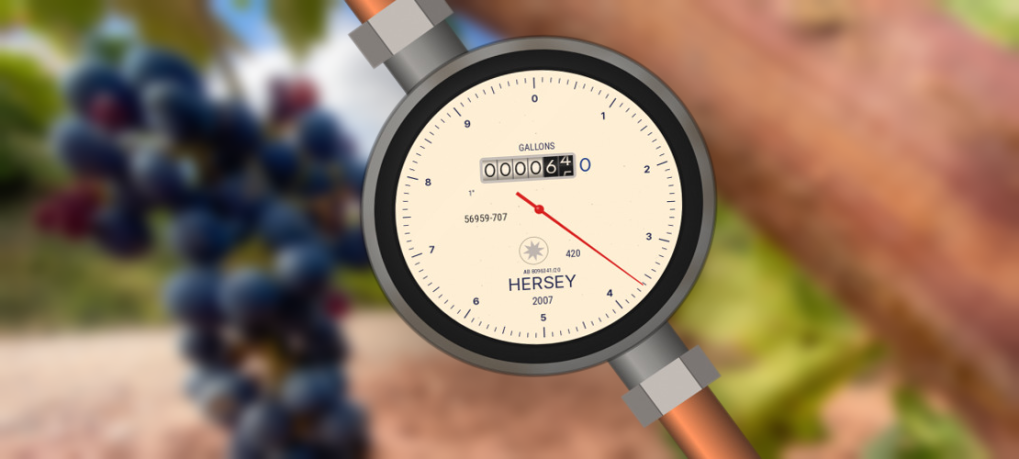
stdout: 643.6 (gal)
